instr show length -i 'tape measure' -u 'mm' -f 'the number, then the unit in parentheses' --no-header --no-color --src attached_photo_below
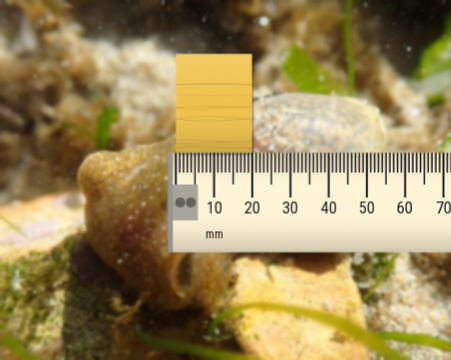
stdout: 20 (mm)
